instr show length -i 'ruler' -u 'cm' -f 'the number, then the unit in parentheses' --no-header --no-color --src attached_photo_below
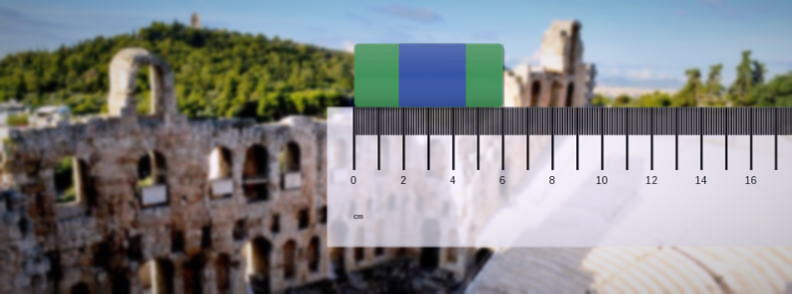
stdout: 6 (cm)
